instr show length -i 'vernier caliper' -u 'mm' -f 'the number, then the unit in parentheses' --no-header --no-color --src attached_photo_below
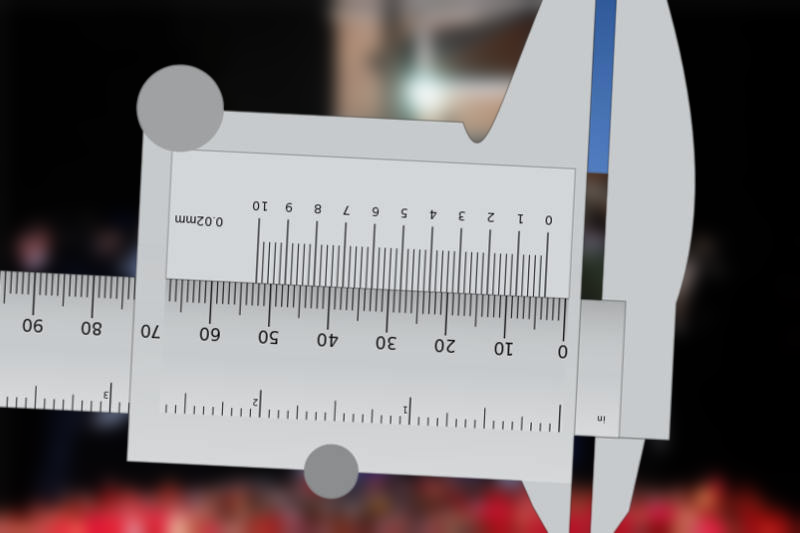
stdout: 3.5 (mm)
